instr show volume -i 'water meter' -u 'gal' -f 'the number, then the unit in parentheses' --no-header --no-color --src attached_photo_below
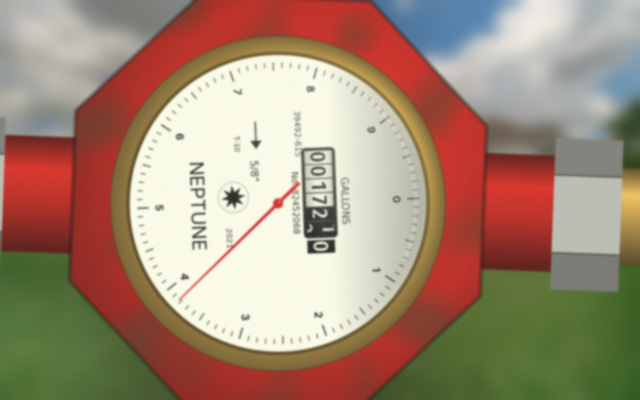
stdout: 17213.8 (gal)
